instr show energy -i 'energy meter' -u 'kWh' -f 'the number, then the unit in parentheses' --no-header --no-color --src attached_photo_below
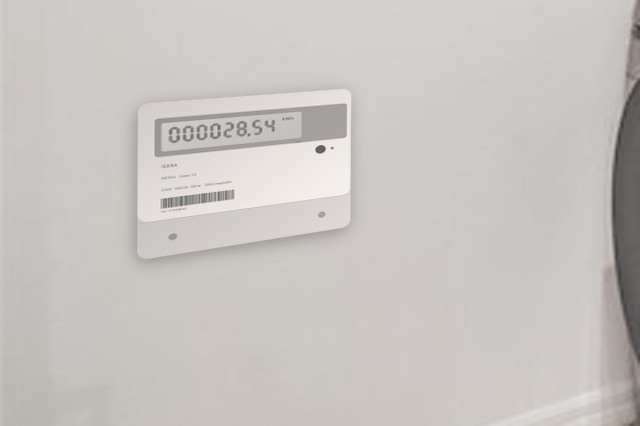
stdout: 28.54 (kWh)
